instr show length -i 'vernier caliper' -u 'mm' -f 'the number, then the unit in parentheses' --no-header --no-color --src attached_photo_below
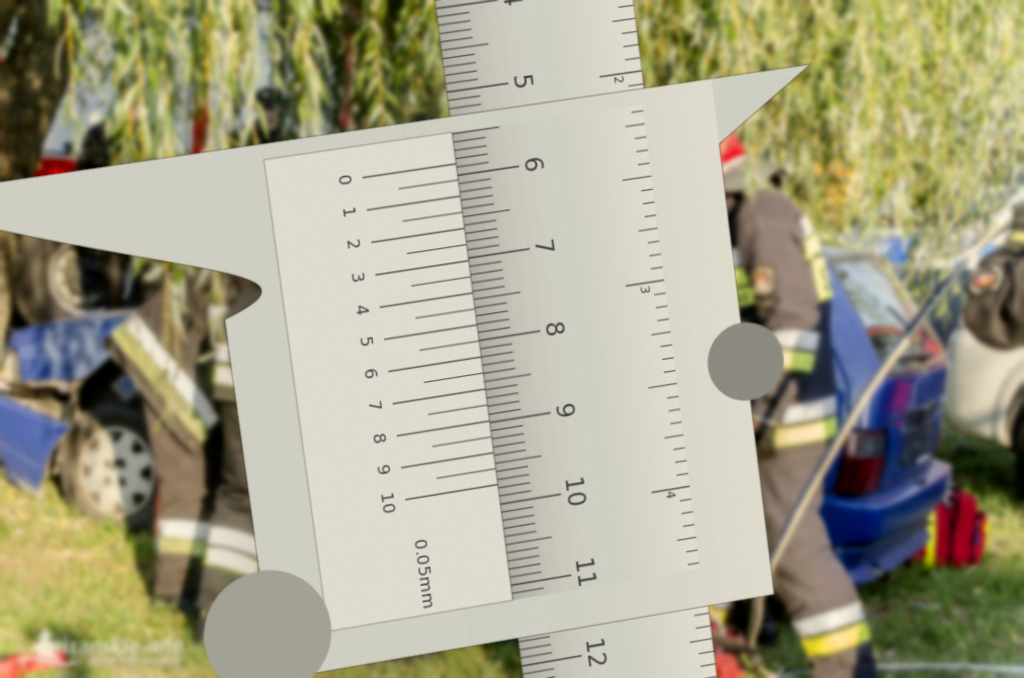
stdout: 58.6 (mm)
